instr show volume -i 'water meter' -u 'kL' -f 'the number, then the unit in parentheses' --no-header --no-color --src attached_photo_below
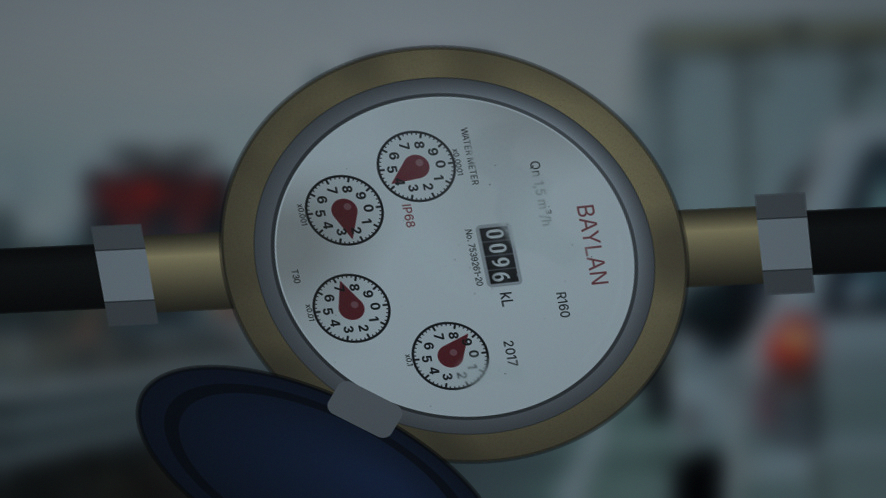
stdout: 95.8724 (kL)
